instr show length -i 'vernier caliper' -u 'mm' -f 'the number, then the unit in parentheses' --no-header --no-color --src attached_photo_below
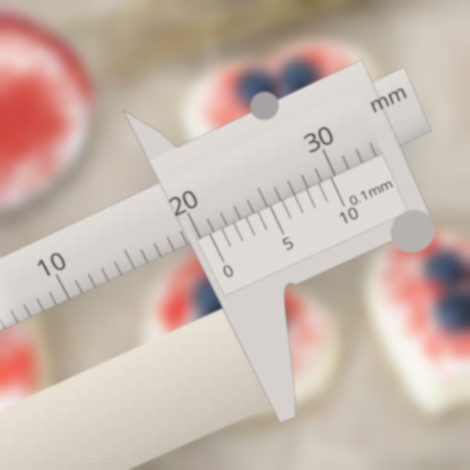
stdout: 20.7 (mm)
